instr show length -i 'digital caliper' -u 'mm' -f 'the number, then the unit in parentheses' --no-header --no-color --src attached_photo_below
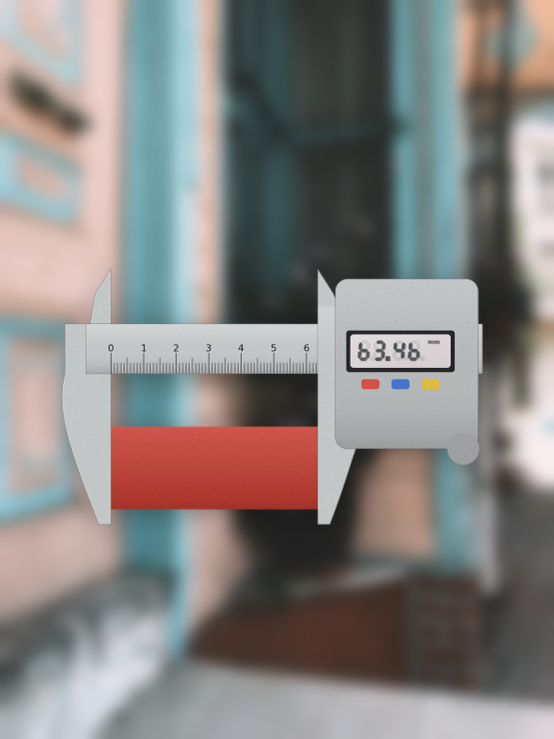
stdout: 63.46 (mm)
